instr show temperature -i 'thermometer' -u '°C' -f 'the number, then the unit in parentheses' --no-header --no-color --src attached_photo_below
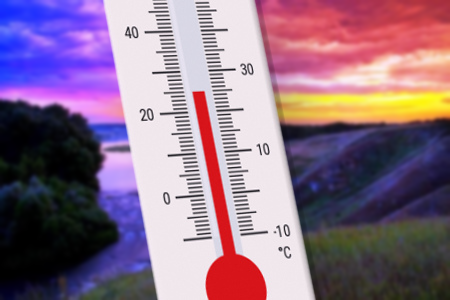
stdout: 25 (°C)
